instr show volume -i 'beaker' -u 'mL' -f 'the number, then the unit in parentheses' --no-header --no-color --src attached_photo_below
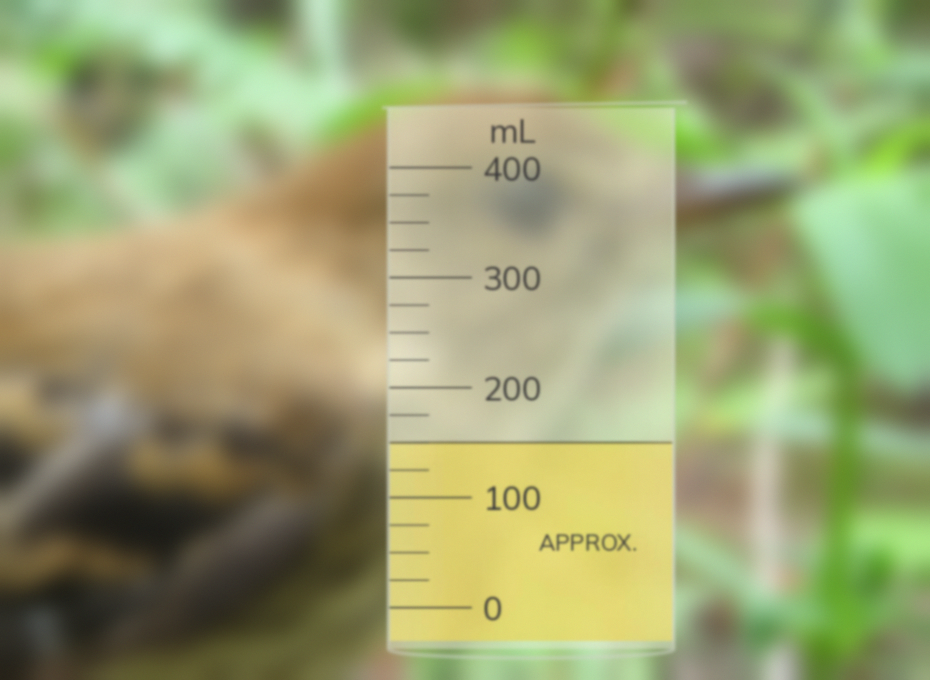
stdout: 150 (mL)
